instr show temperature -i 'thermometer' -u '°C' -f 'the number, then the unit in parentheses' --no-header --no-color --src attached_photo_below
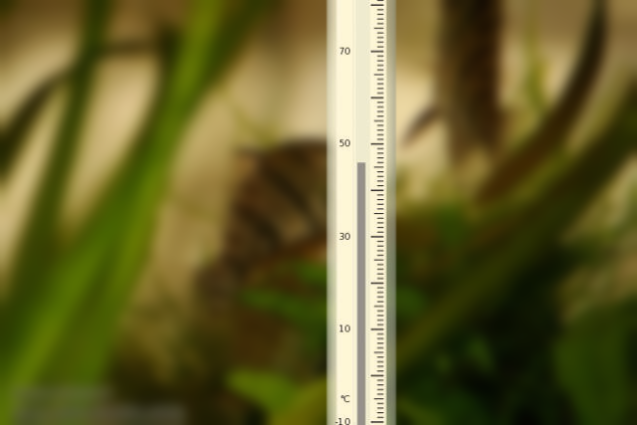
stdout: 46 (°C)
